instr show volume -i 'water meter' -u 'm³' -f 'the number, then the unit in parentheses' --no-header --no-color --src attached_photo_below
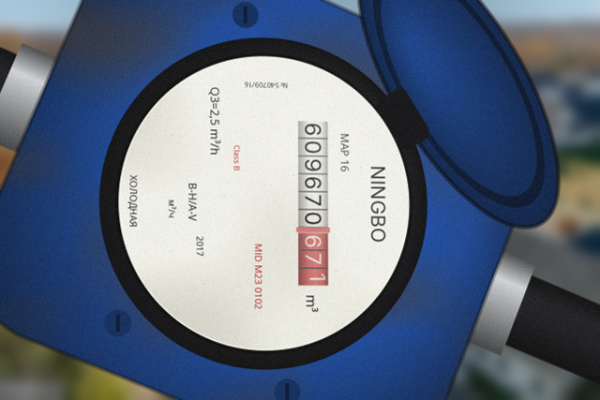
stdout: 609670.671 (m³)
